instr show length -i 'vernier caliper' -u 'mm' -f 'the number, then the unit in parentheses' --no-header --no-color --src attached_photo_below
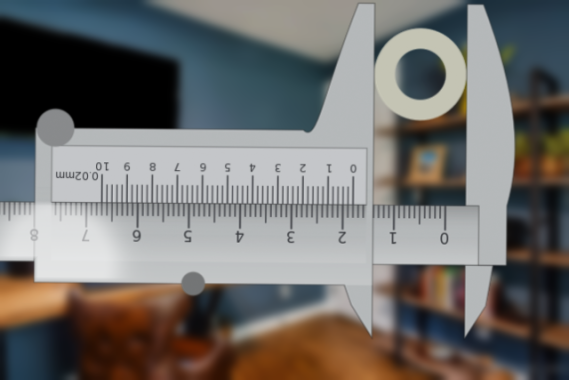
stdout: 18.0 (mm)
